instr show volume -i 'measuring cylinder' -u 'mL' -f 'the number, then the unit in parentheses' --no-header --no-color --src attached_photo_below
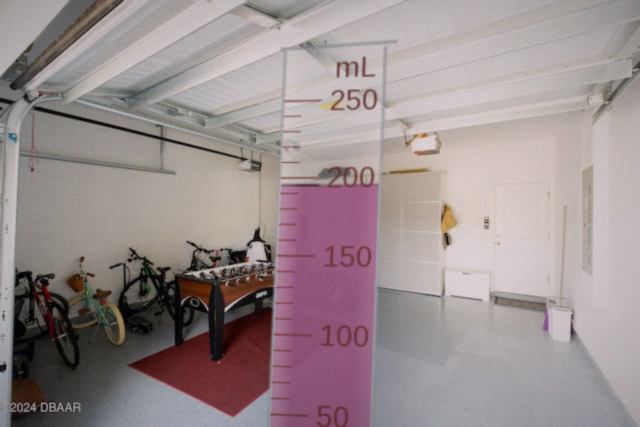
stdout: 195 (mL)
